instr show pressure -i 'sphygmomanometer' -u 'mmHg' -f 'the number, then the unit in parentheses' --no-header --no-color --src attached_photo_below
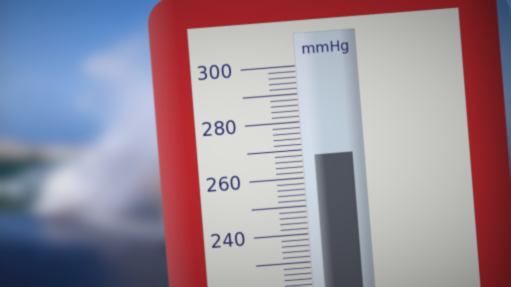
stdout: 268 (mmHg)
